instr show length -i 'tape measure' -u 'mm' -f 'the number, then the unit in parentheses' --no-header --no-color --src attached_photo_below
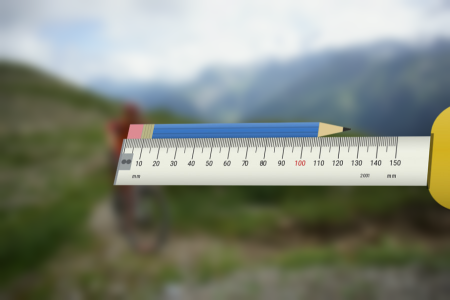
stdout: 125 (mm)
